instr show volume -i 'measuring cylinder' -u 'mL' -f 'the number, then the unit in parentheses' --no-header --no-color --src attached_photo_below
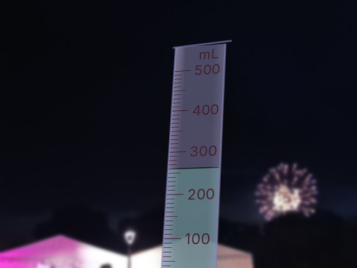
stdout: 260 (mL)
